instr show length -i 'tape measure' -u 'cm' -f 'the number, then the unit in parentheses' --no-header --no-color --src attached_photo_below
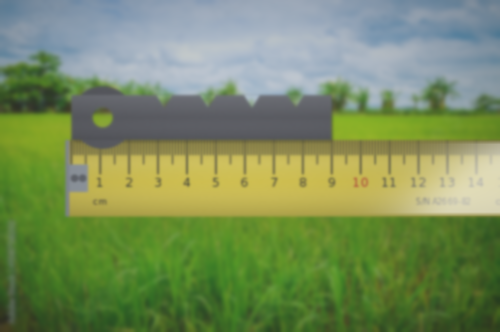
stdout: 9 (cm)
